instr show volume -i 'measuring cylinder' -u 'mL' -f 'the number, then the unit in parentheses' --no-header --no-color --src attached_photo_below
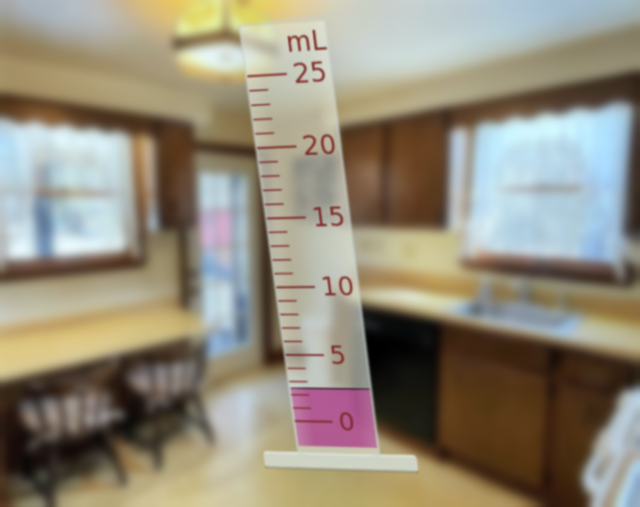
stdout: 2.5 (mL)
